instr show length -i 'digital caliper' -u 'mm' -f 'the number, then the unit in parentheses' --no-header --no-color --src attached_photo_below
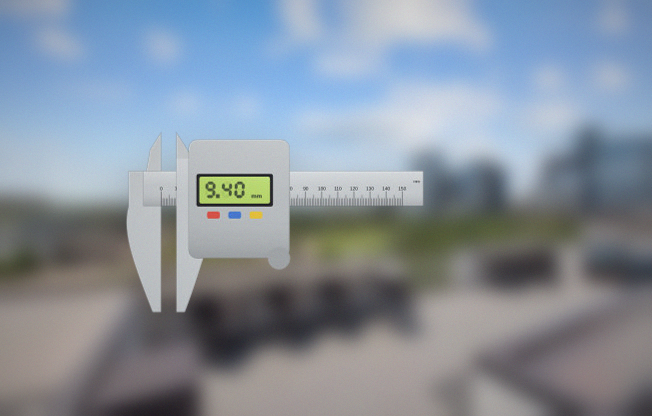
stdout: 9.40 (mm)
